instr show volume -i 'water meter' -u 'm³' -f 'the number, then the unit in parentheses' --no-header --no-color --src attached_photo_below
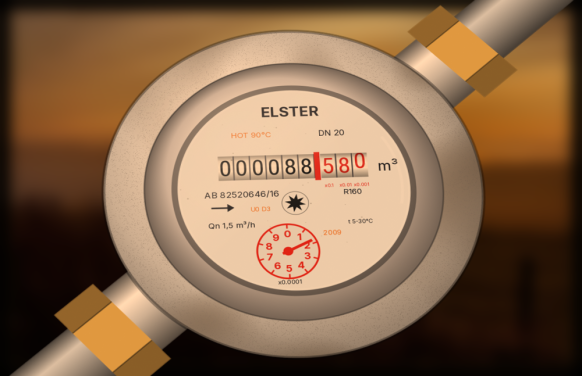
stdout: 88.5801 (m³)
